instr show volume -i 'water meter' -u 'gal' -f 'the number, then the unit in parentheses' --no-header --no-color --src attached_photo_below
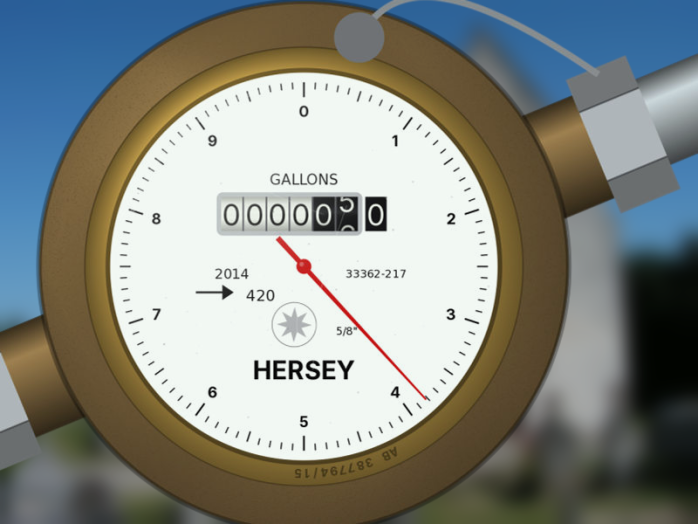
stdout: 53.8 (gal)
